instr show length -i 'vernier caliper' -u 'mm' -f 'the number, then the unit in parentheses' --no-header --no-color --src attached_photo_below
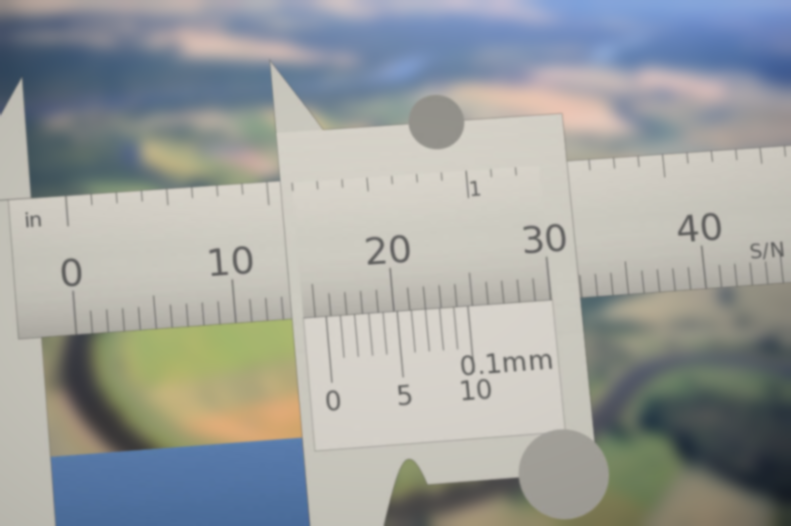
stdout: 15.7 (mm)
